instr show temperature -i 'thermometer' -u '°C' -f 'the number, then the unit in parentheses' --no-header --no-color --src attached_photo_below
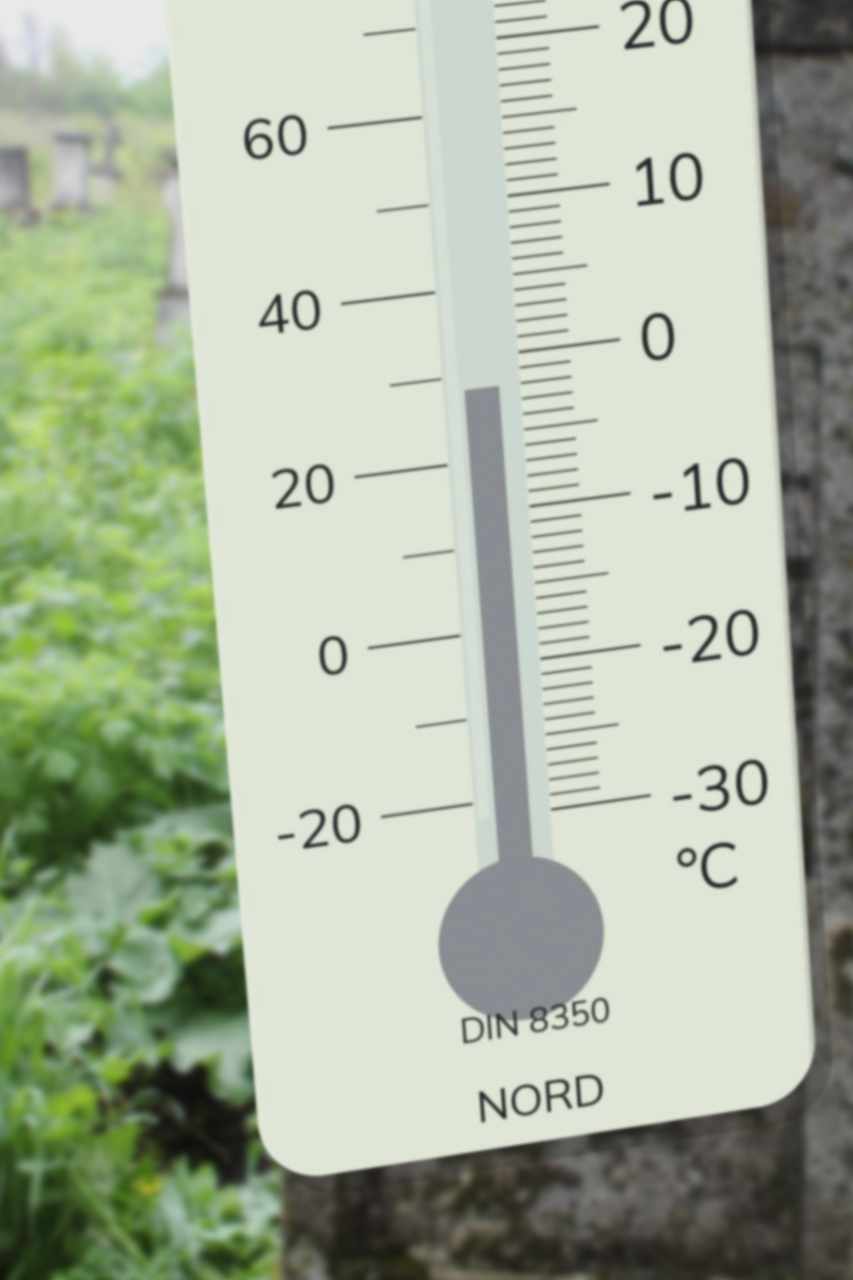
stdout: -2 (°C)
